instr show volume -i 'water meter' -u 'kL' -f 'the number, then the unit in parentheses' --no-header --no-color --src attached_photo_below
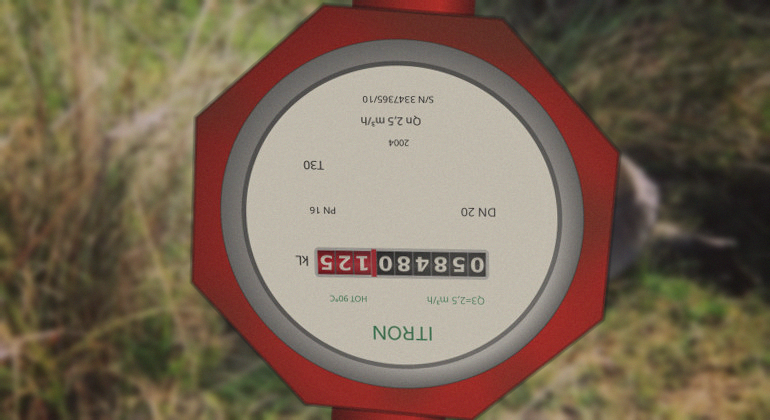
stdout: 58480.125 (kL)
